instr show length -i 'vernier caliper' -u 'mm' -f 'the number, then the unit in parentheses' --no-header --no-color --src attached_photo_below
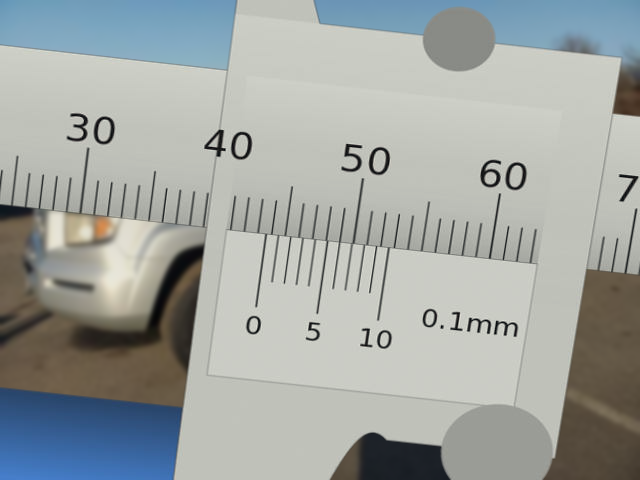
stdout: 43.6 (mm)
